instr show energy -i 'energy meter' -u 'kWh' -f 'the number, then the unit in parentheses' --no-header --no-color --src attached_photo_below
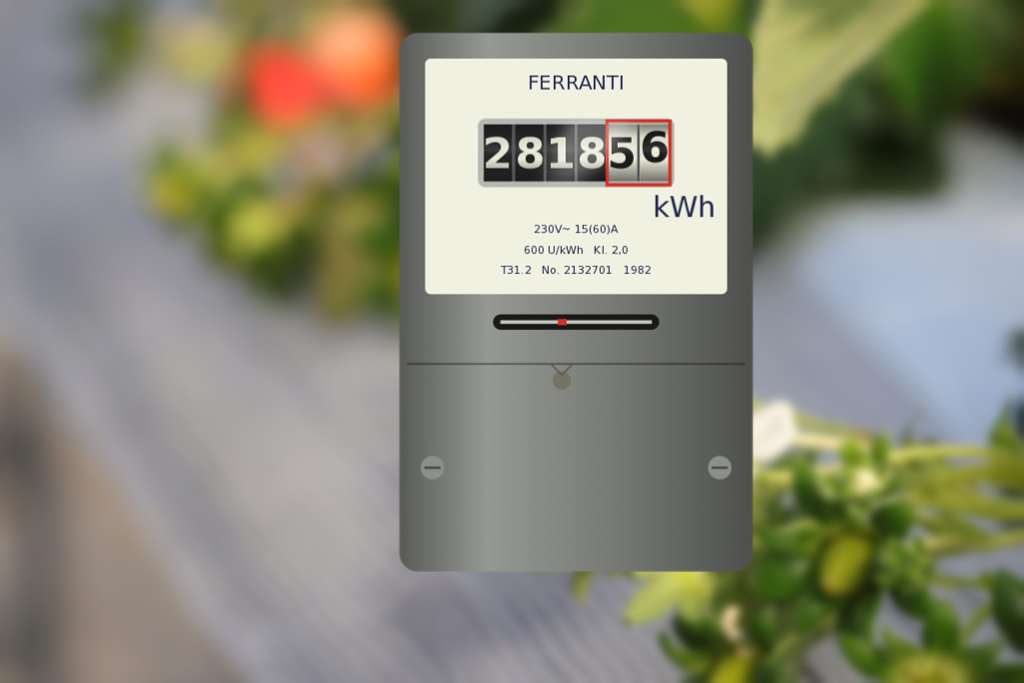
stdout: 2818.56 (kWh)
